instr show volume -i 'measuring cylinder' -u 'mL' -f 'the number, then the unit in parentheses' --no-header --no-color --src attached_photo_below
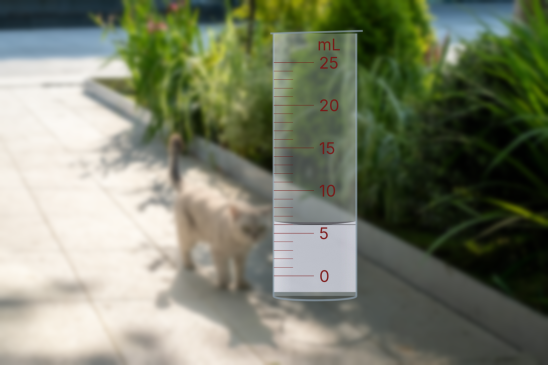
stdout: 6 (mL)
